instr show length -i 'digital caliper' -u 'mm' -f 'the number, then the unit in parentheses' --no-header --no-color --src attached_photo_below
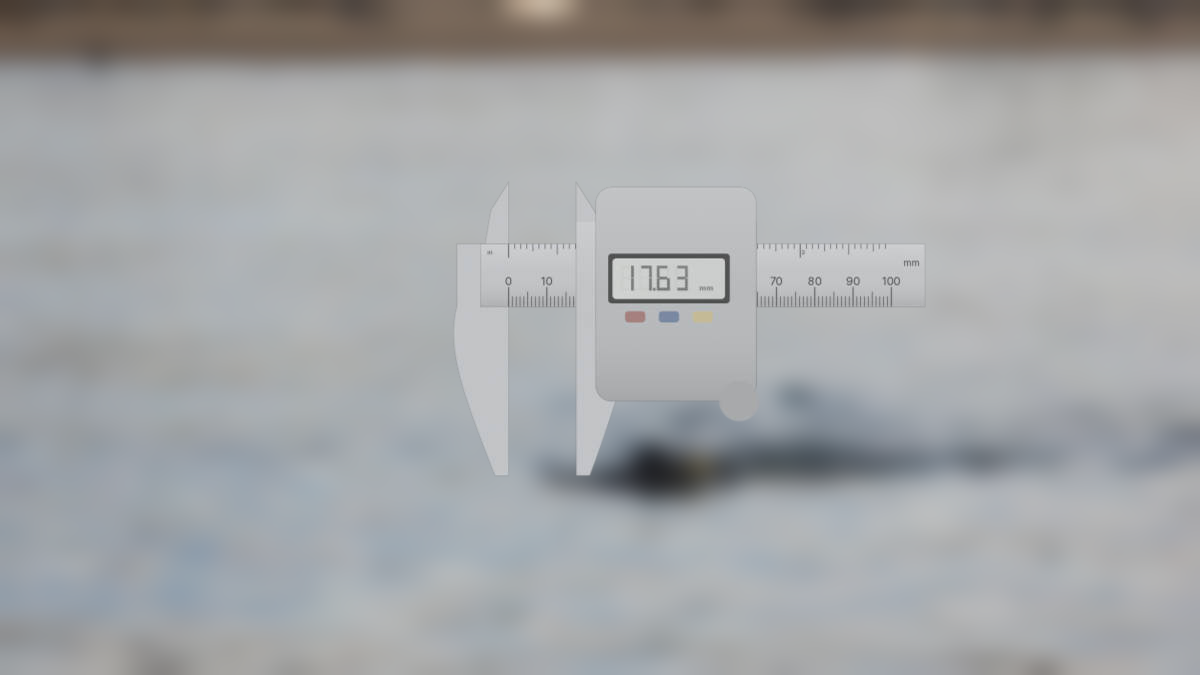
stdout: 17.63 (mm)
